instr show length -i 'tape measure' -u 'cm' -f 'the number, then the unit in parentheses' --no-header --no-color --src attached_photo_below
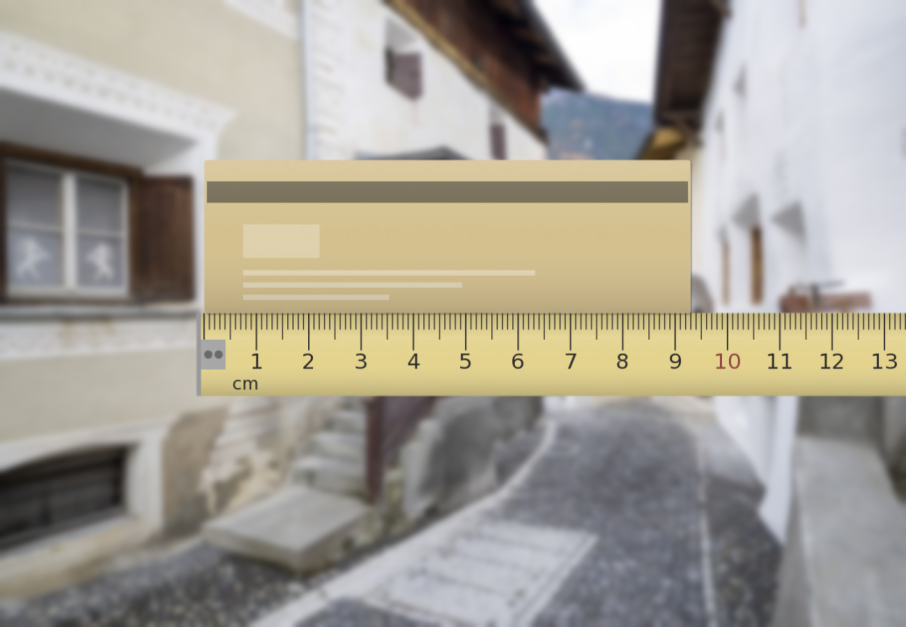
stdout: 9.3 (cm)
